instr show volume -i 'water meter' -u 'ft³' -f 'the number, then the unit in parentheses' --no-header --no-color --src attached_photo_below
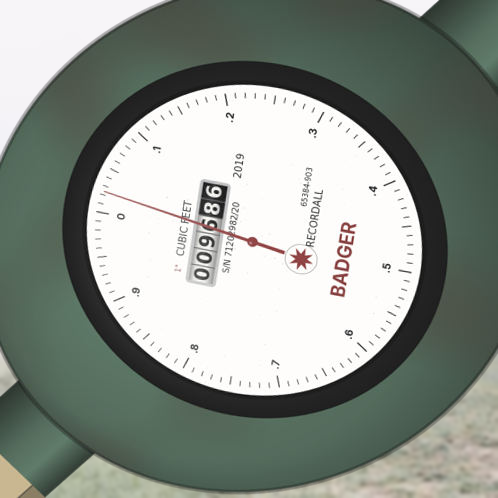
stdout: 9686.02 (ft³)
